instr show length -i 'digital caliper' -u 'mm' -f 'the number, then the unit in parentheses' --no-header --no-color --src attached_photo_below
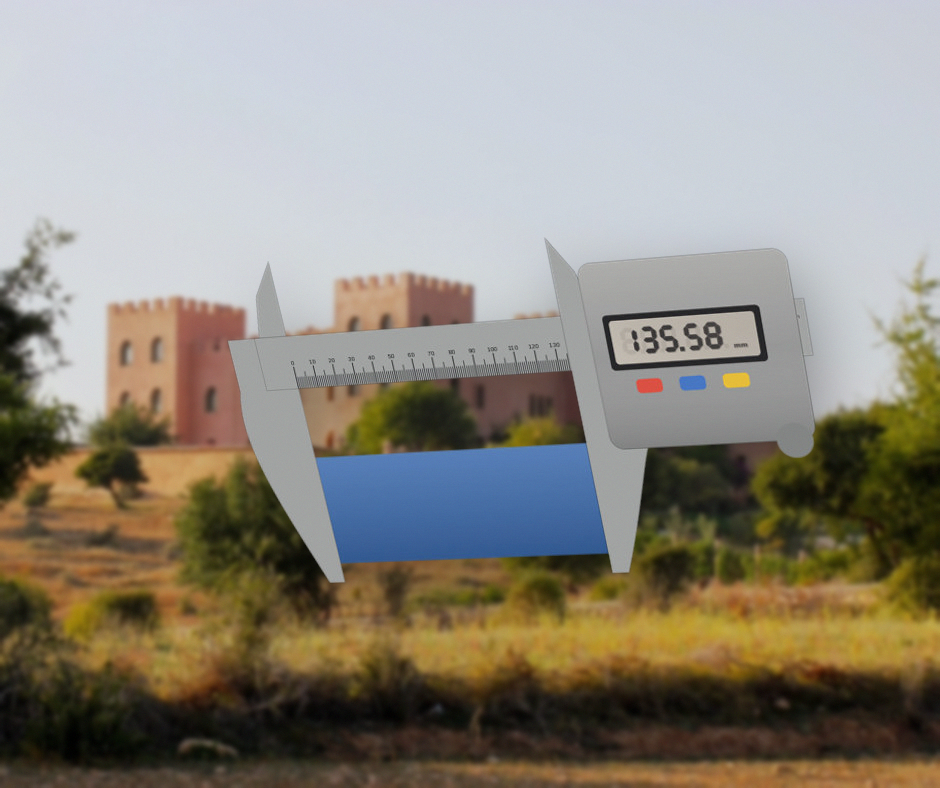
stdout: 135.58 (mm)
